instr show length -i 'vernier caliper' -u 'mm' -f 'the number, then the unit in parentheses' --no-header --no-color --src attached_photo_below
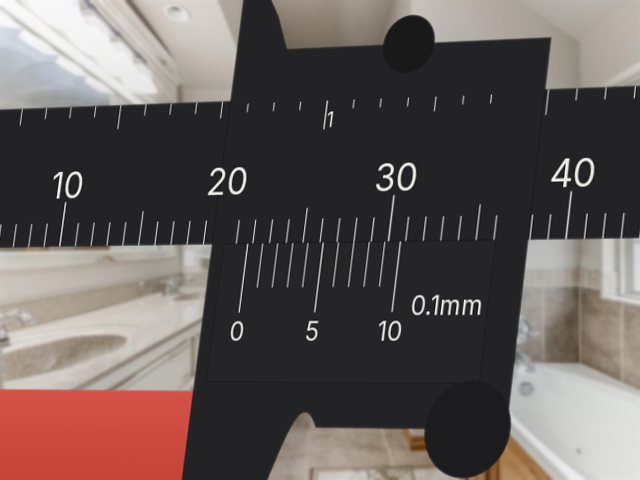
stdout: 21.7 (mm)
